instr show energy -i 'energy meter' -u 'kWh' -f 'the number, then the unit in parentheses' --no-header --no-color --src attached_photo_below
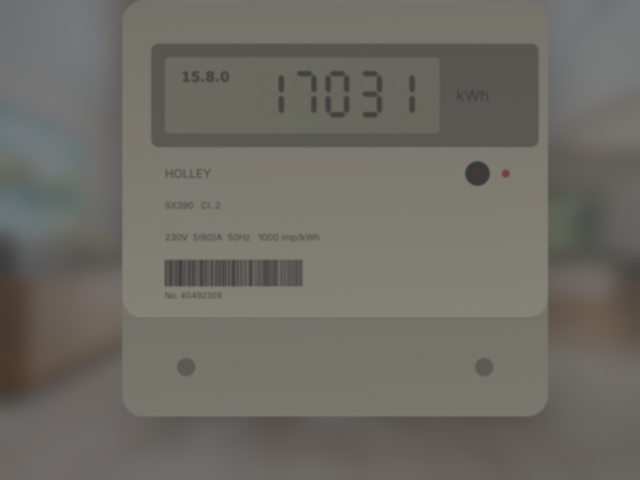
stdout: 17031 (kWh)
